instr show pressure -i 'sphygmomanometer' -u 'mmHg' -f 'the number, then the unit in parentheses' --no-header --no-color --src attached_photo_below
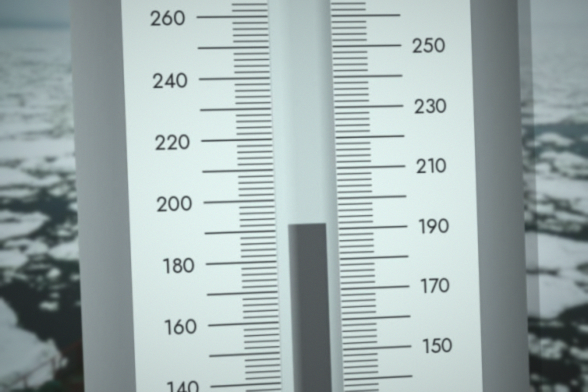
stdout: 192 (mmHg)
